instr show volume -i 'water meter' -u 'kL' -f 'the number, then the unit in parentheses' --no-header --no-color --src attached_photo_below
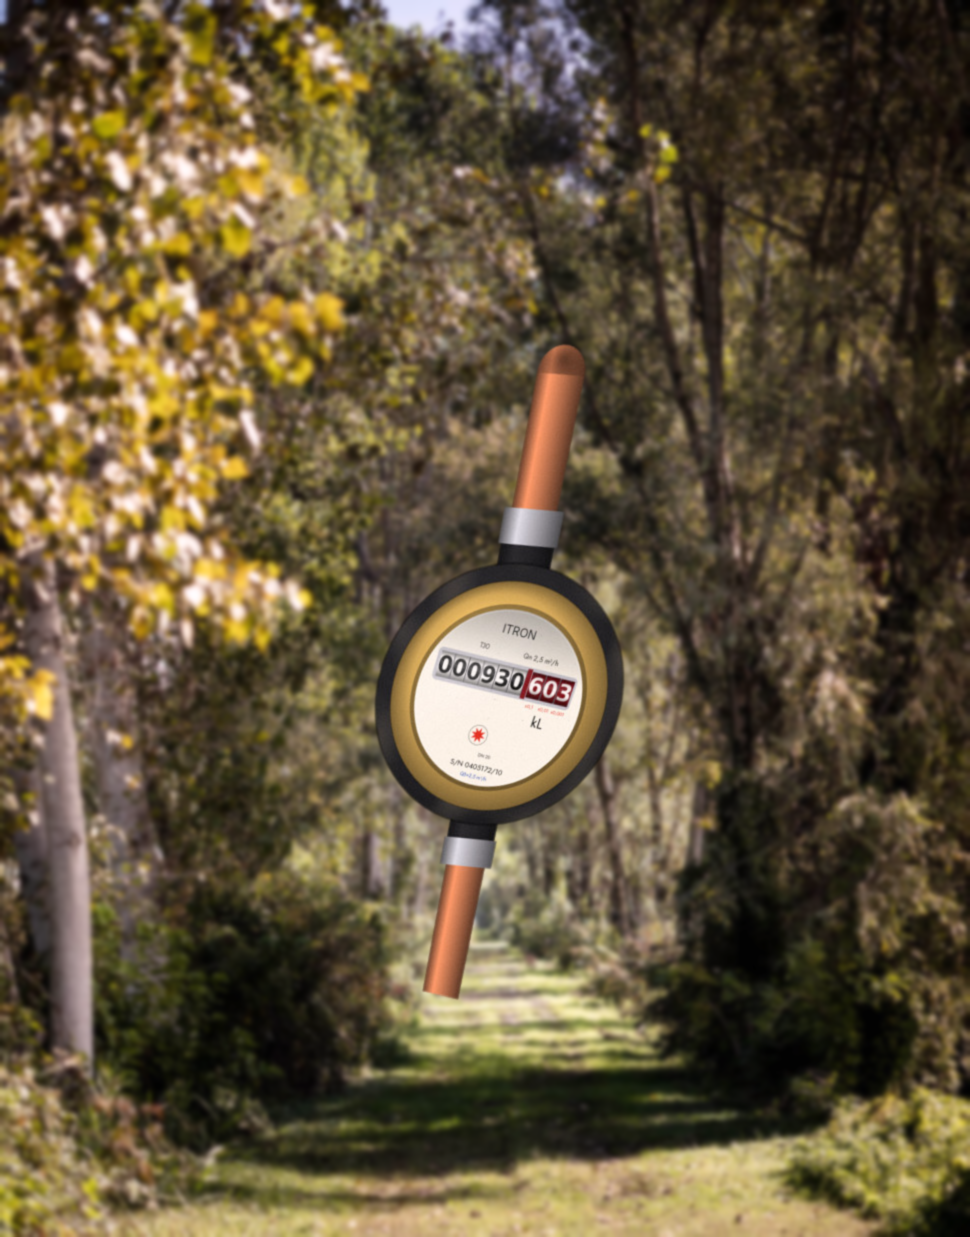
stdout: 930.603 (kL)
